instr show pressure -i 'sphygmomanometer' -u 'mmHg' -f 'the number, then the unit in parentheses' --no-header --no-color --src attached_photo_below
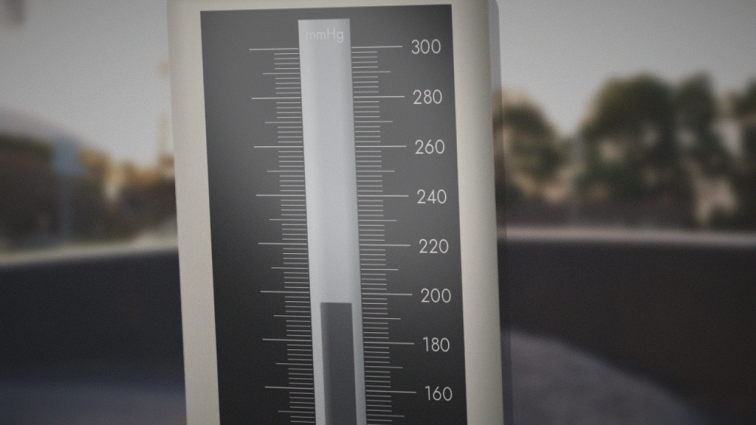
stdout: 196 (mmHg)
